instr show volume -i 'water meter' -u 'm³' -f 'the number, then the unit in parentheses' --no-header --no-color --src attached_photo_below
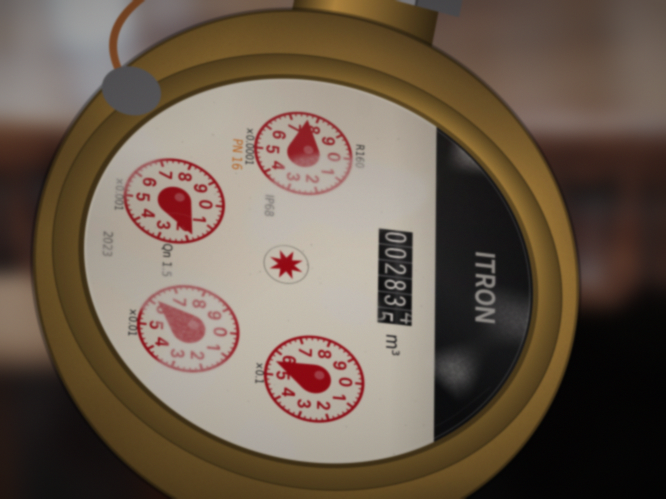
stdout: 2834.5617 (m³)
